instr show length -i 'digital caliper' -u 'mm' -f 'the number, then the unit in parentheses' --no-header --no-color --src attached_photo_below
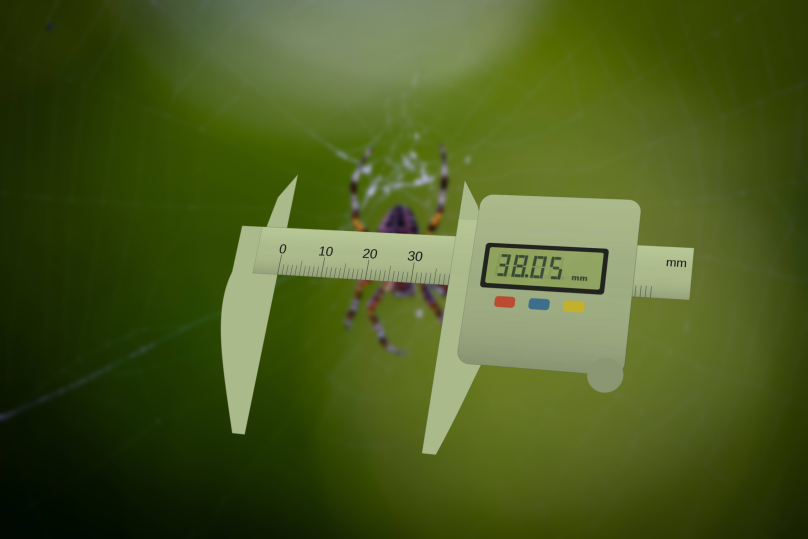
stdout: 38.05 (mm)
